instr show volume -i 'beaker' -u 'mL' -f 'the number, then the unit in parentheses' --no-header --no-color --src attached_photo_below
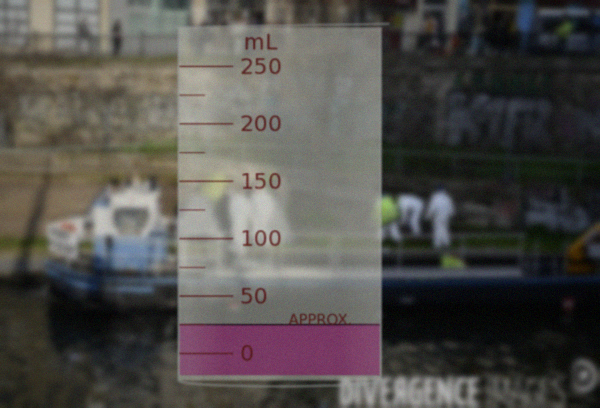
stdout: 25 (mL)
